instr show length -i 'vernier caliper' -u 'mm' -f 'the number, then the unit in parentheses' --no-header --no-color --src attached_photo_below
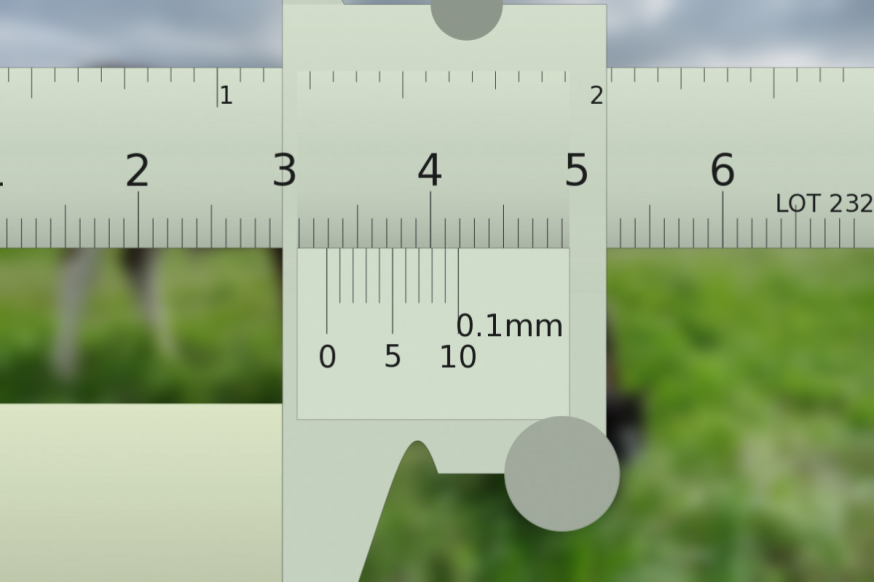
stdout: 32.9 (mm)
